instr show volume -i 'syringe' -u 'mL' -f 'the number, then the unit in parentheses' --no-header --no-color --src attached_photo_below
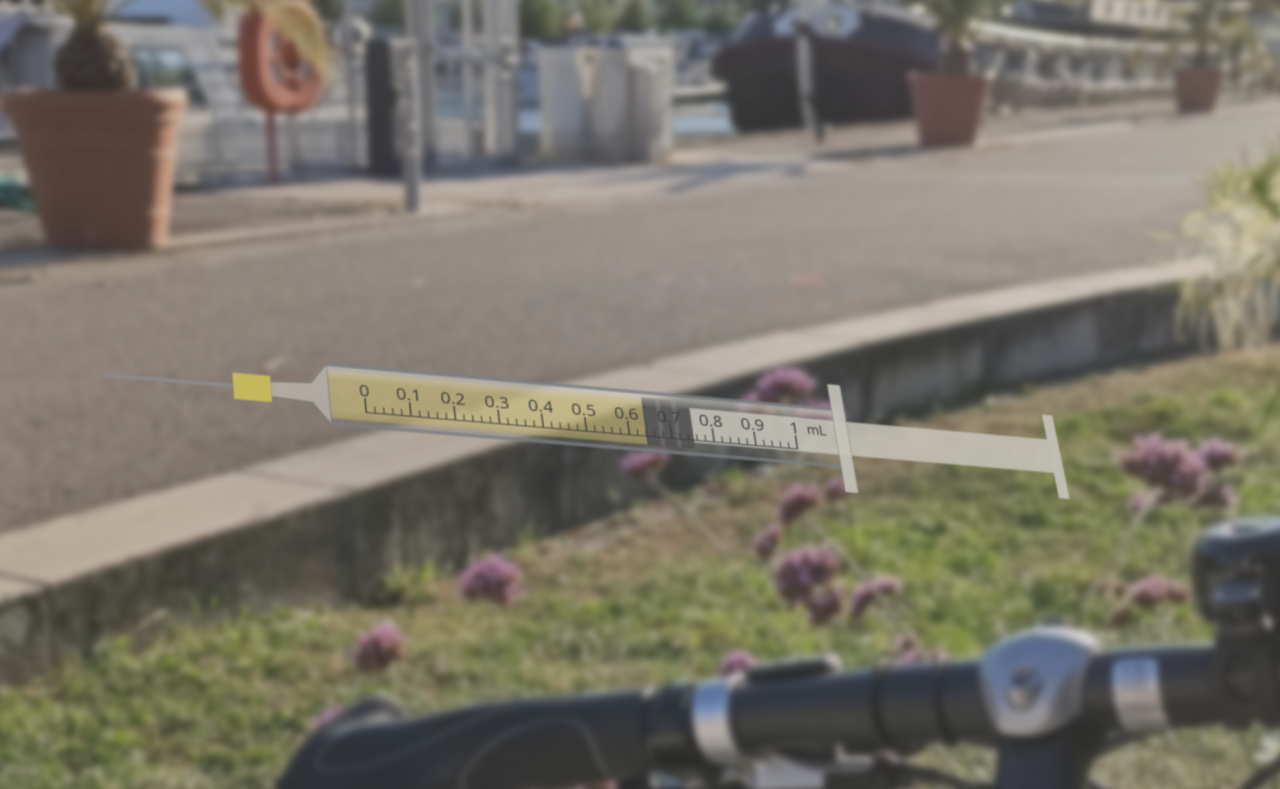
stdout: 0.64 (mL)
